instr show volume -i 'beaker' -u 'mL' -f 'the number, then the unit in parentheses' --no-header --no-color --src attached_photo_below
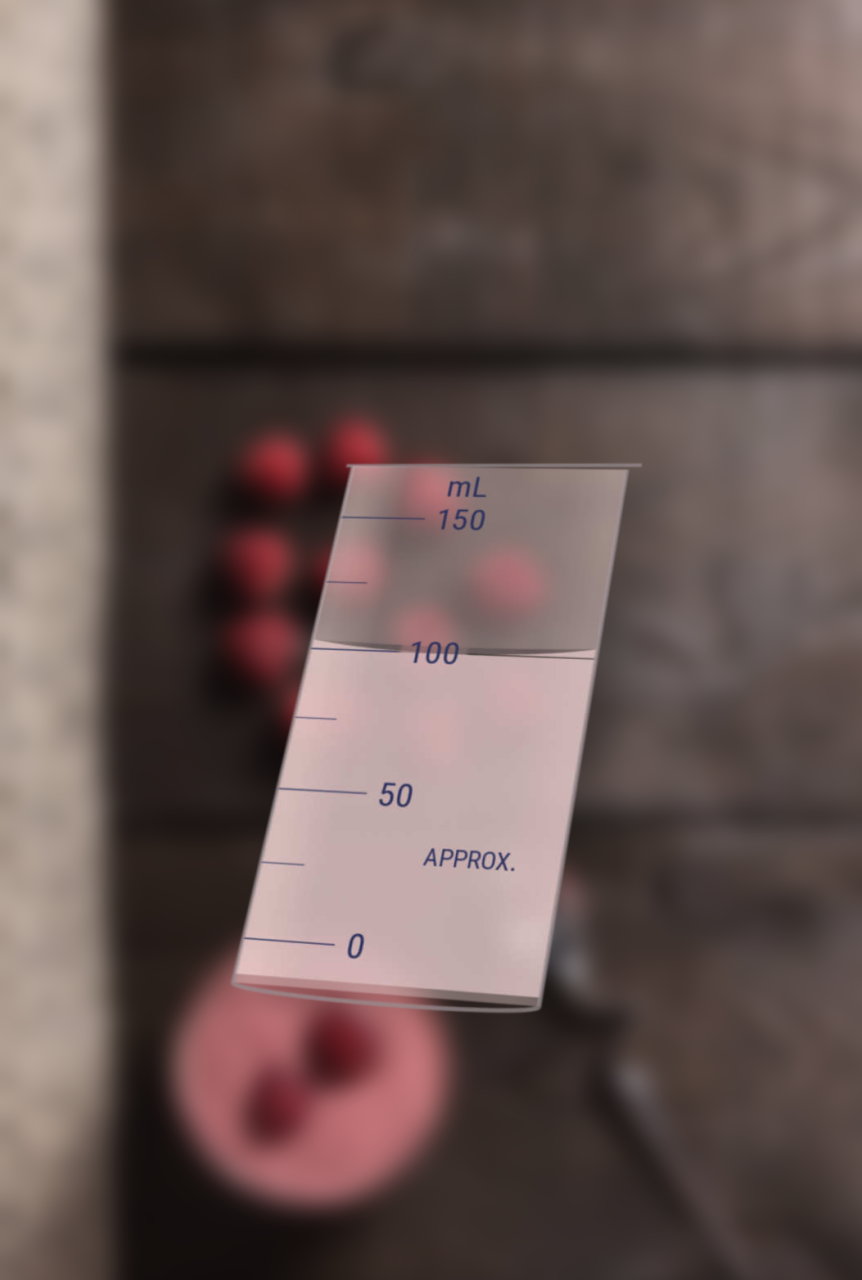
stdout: 100 (mL)
